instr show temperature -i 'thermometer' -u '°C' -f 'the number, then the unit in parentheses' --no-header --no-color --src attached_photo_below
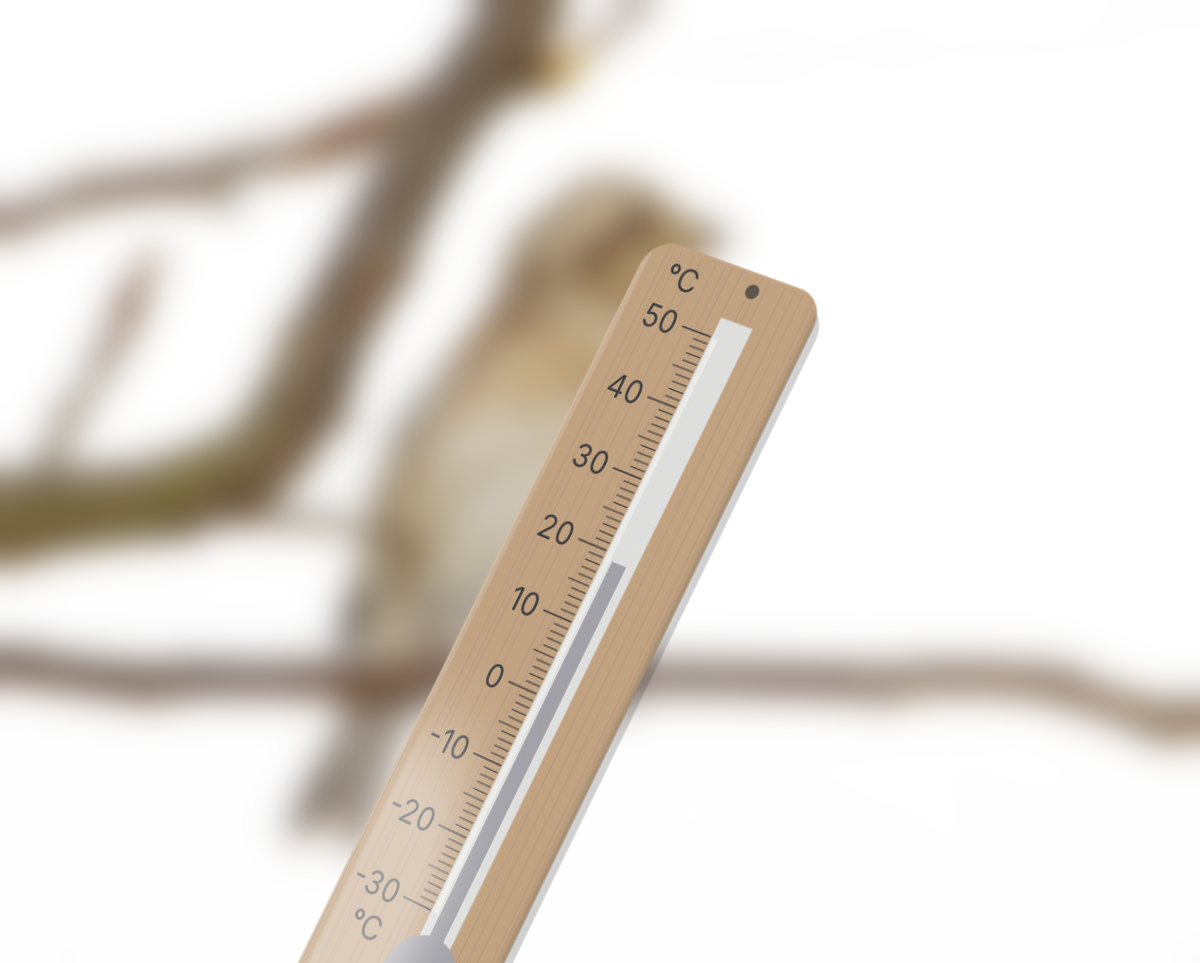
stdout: 19 (°C)
